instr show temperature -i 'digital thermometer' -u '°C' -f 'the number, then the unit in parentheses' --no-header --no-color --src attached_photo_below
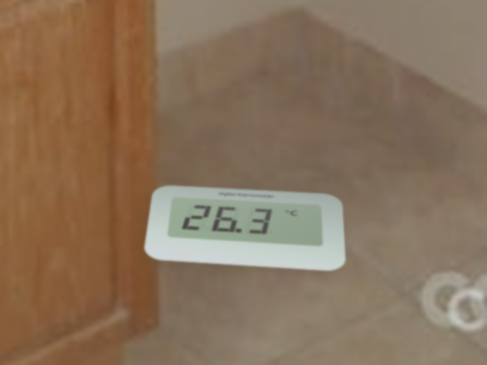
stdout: 26.3 (°C)
